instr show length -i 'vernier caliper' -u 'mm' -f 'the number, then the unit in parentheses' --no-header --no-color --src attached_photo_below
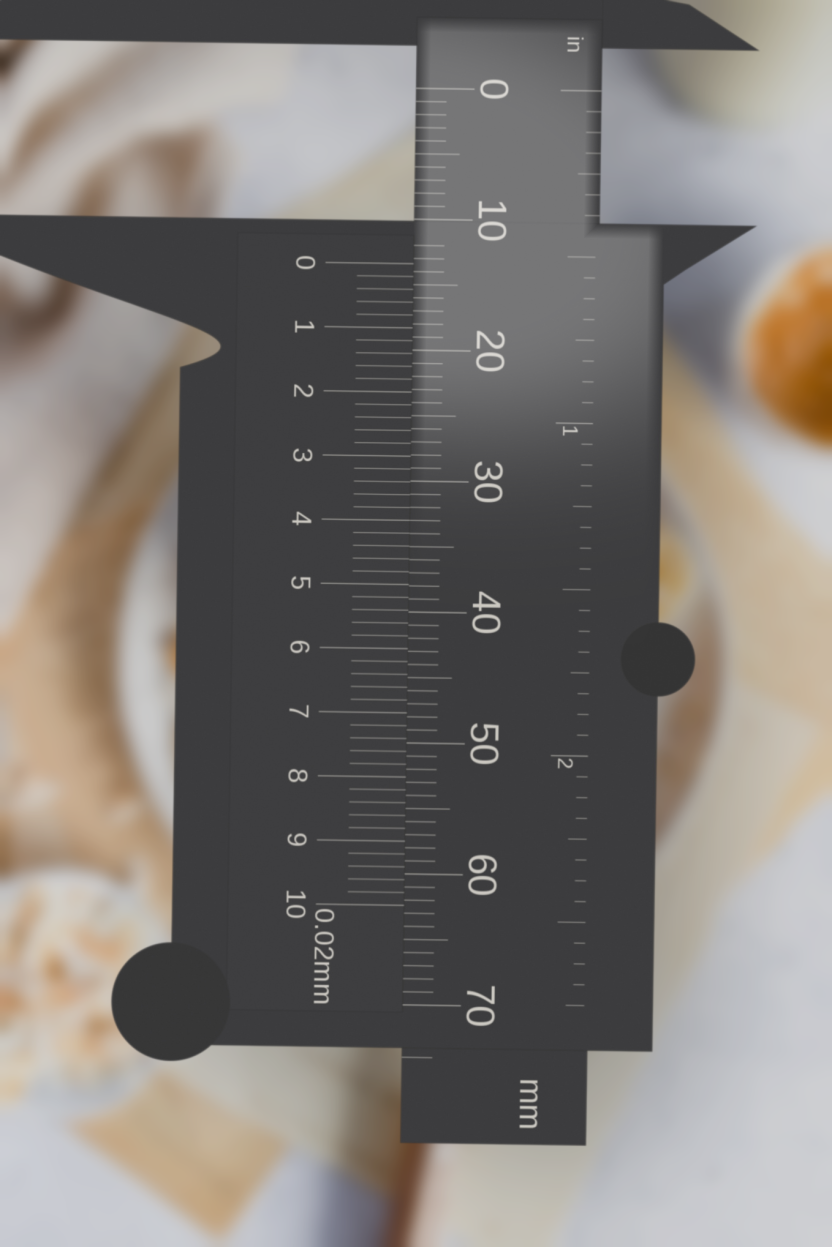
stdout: 13.4 (mm)
